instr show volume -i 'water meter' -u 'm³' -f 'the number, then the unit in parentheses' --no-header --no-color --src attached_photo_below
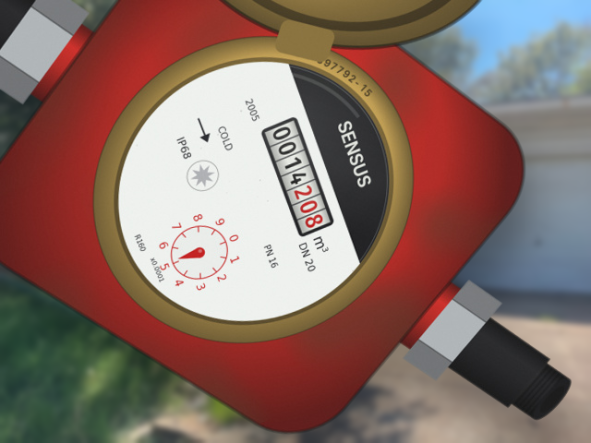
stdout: 14.2085 (m³)
